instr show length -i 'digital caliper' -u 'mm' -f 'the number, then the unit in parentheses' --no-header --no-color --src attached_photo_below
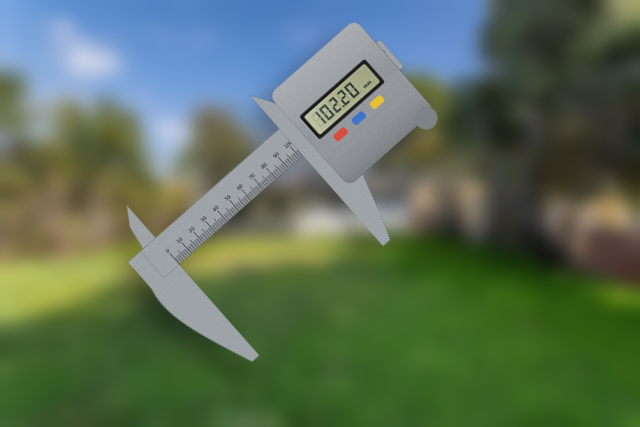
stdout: 102.20 (mm)
